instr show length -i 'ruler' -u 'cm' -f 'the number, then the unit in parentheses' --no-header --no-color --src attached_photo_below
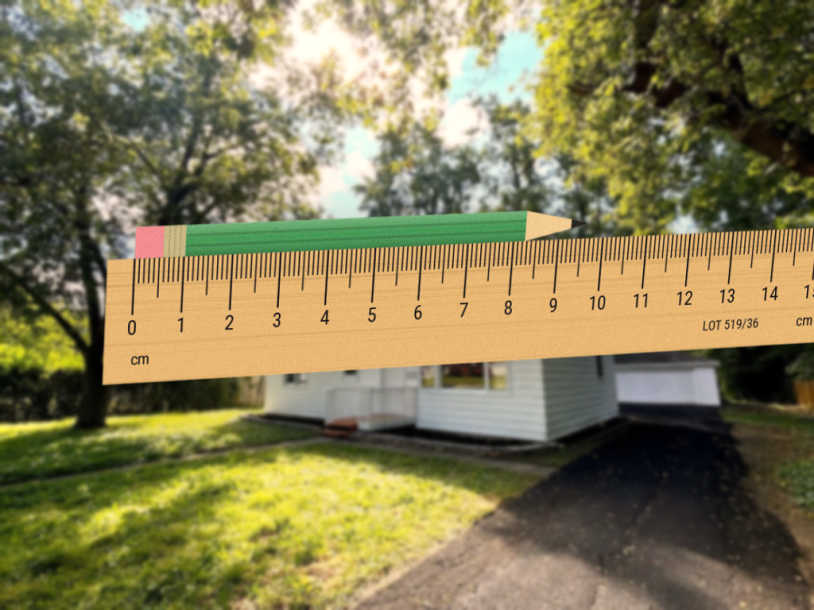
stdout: 9.6 (cm)
